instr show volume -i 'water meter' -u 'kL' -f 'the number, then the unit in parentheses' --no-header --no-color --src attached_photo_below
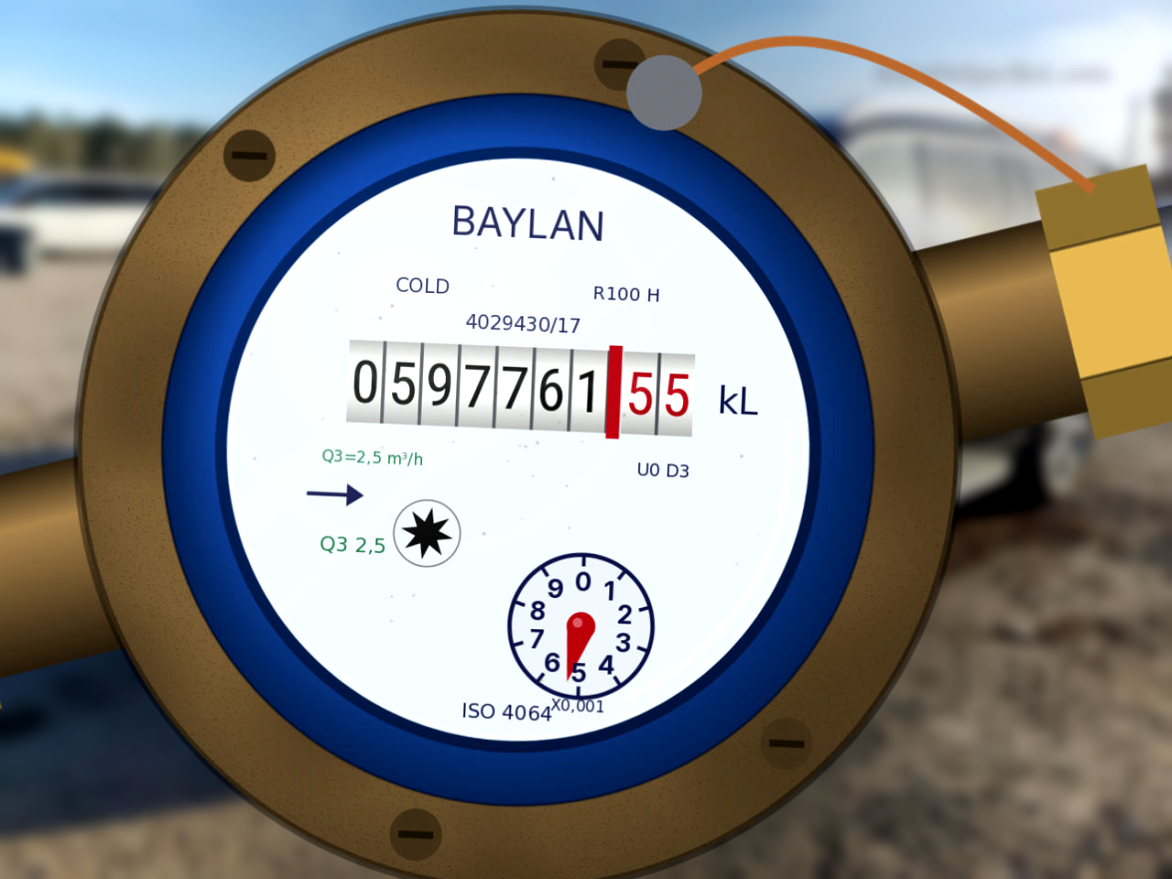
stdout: 597761.555 (kL)
